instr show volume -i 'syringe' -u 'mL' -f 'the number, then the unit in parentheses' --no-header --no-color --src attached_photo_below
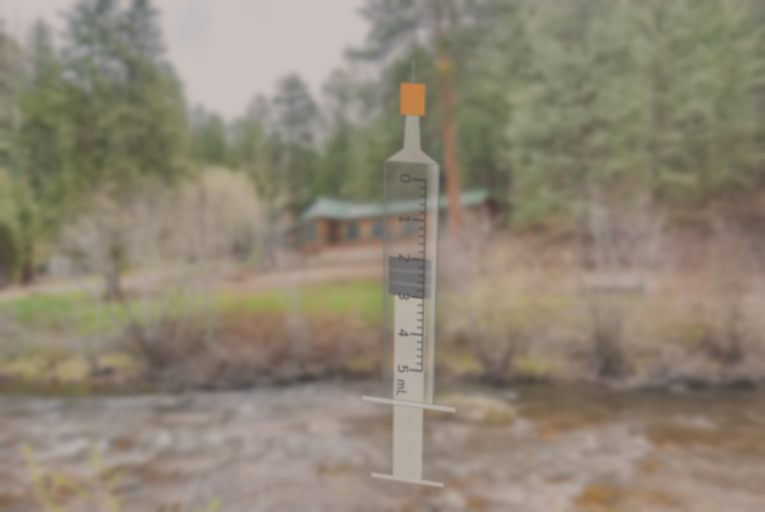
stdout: 2 (mL)
